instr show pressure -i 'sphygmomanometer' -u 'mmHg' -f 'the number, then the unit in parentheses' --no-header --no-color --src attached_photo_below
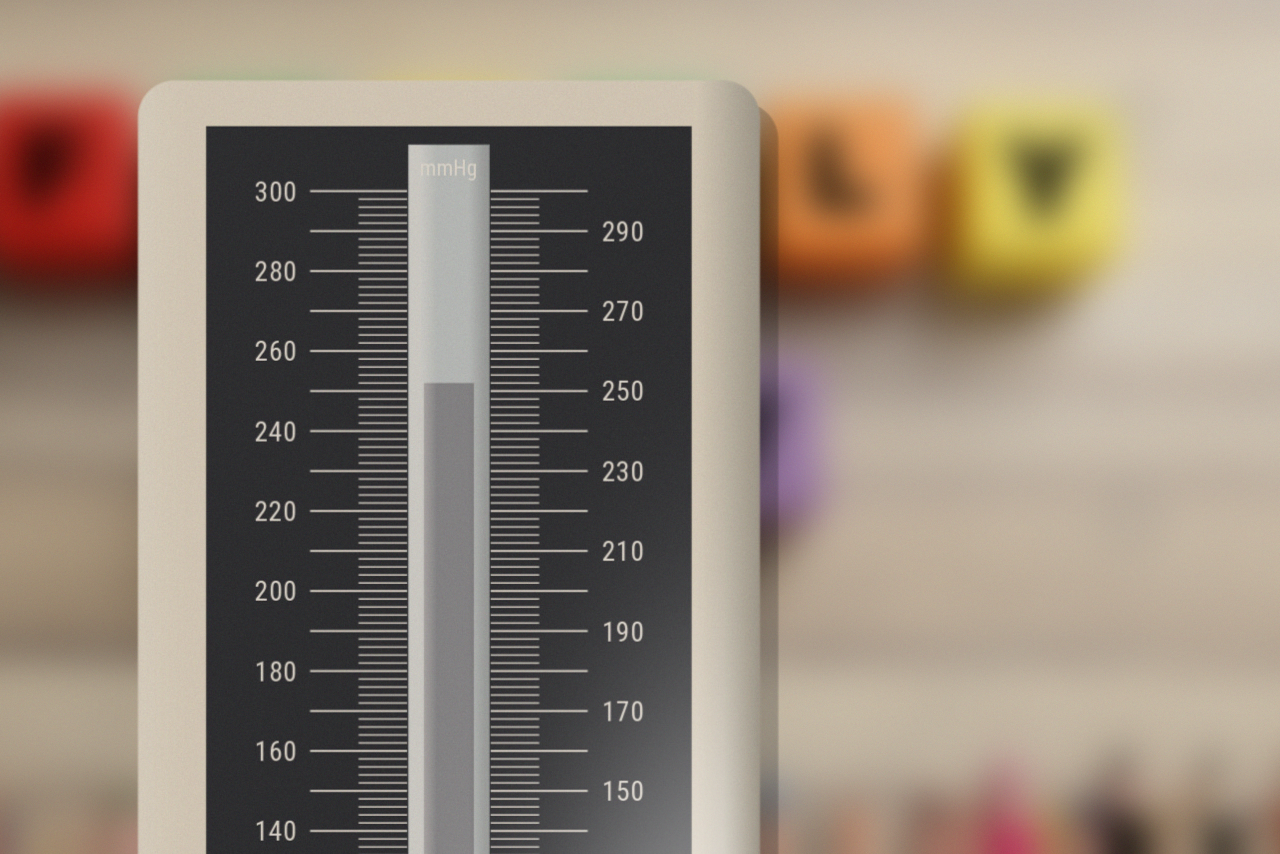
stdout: 252 (mmHg)
